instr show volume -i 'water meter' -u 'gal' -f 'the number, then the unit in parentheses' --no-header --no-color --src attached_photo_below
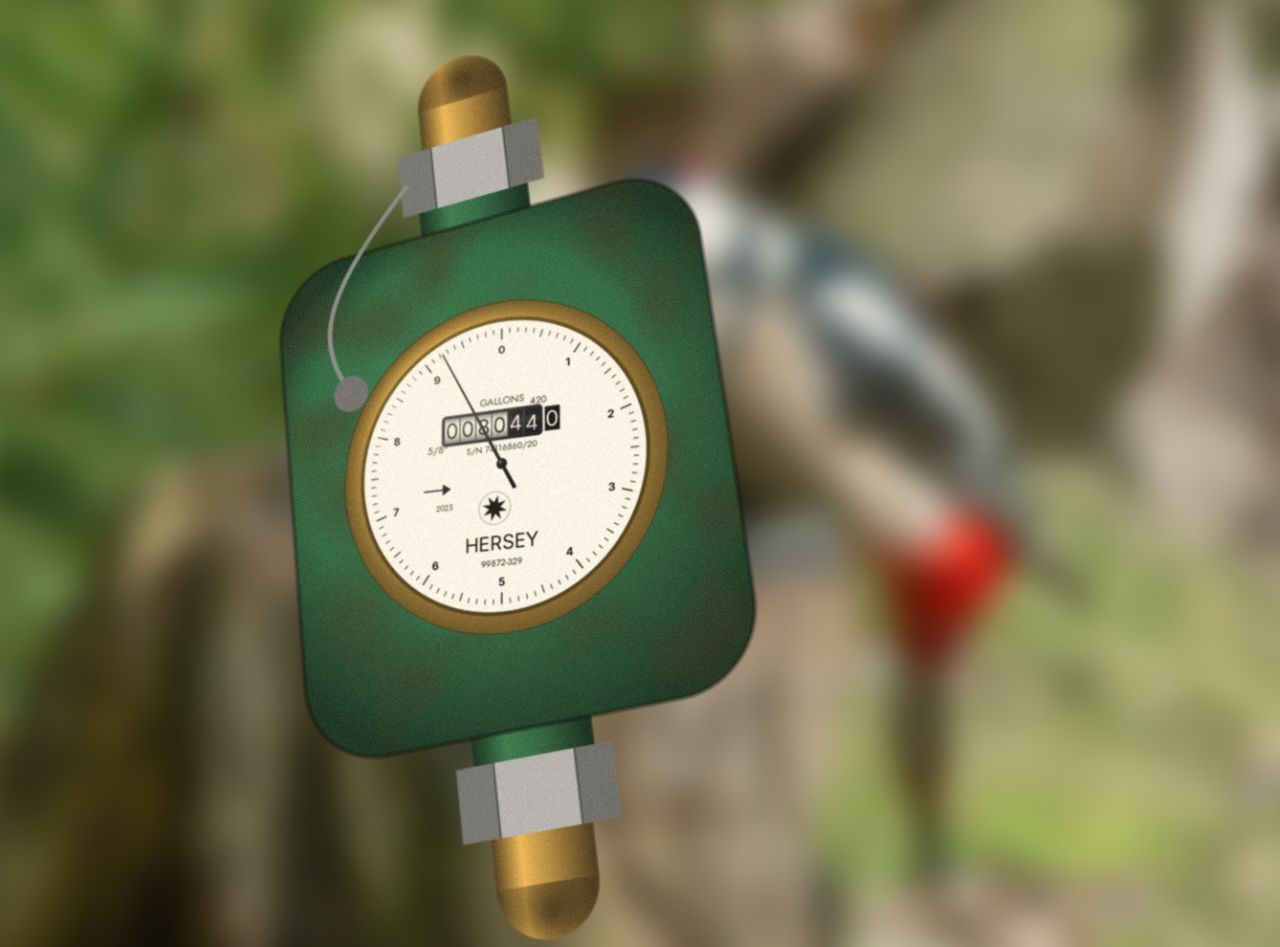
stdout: 80439.2 (gal)
